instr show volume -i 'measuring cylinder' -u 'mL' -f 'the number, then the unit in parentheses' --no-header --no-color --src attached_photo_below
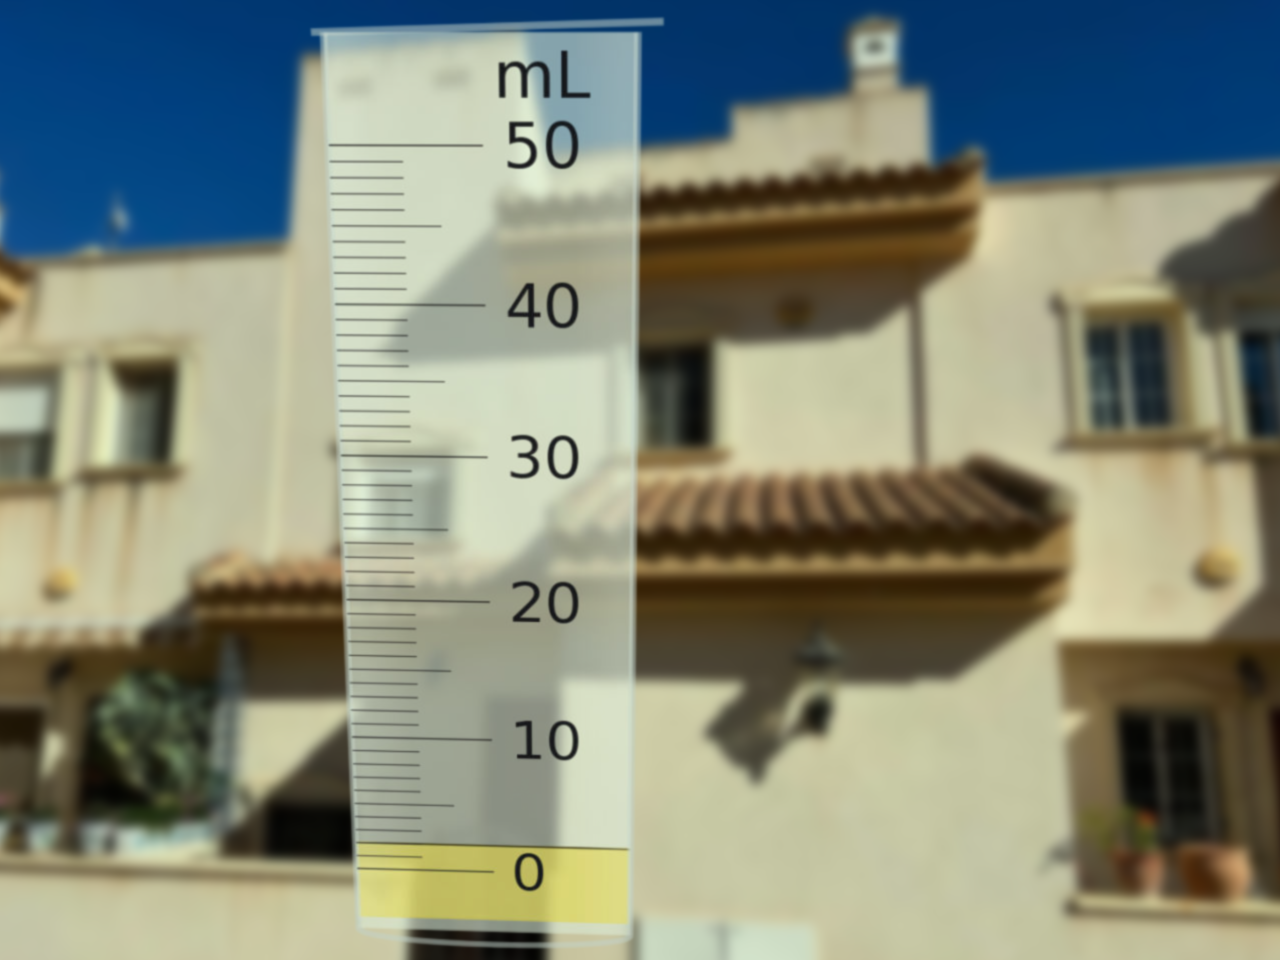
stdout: 2 (mL)
